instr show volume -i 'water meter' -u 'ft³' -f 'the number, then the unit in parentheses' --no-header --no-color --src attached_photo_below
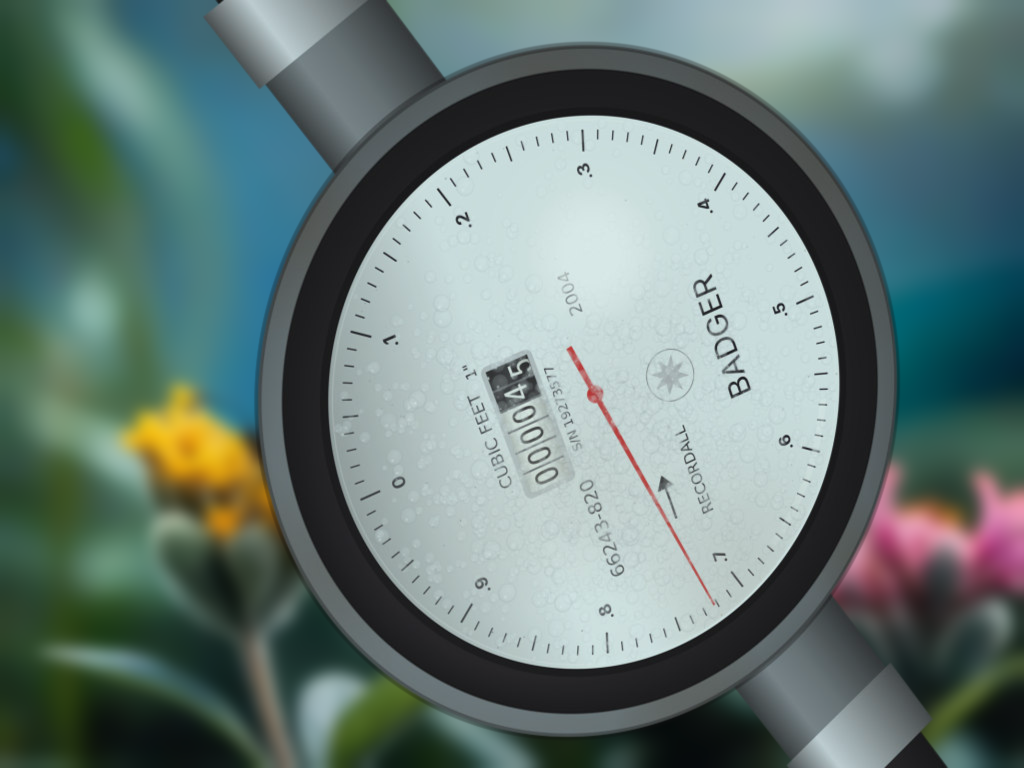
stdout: 44.72 (ft³)
